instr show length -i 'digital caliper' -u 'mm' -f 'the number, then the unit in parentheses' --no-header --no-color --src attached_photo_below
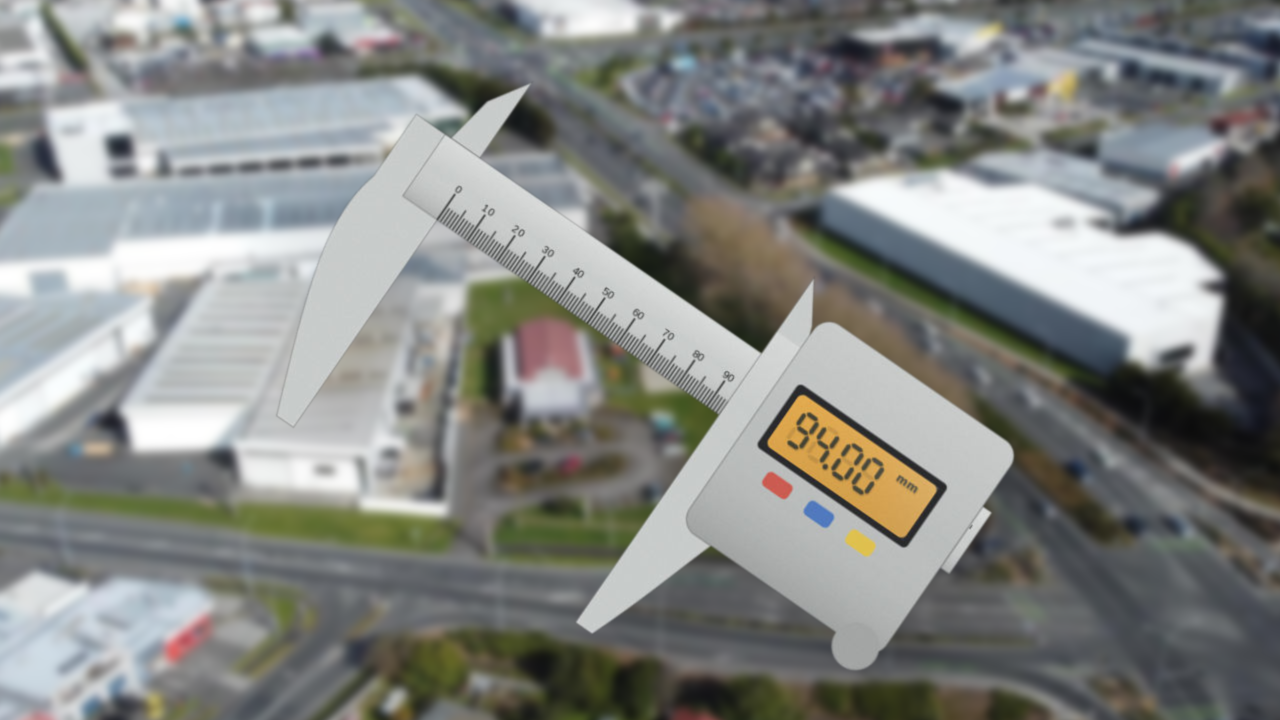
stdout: 94.00 (mm)
